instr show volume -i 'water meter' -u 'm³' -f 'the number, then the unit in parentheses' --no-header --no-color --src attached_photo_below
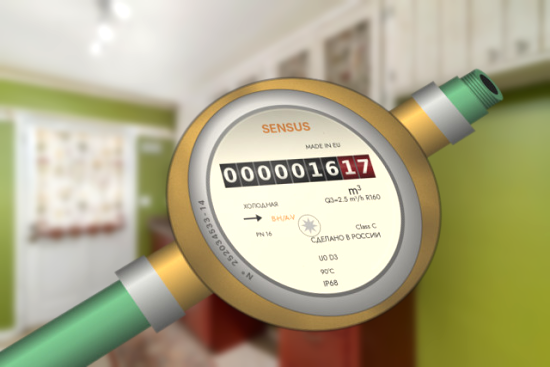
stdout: 16.17 (m³)
